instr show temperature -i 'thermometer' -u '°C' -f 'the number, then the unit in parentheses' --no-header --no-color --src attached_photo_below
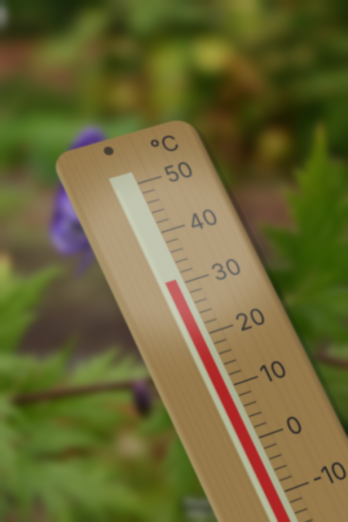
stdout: 31 (°C)
